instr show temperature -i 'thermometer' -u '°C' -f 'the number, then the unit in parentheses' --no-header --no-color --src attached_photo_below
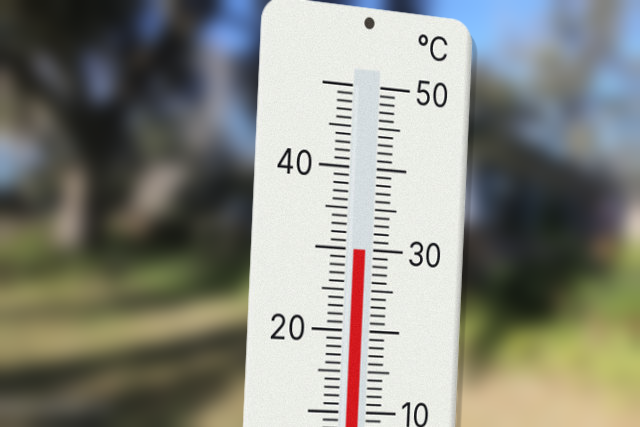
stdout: 30 (°C)
